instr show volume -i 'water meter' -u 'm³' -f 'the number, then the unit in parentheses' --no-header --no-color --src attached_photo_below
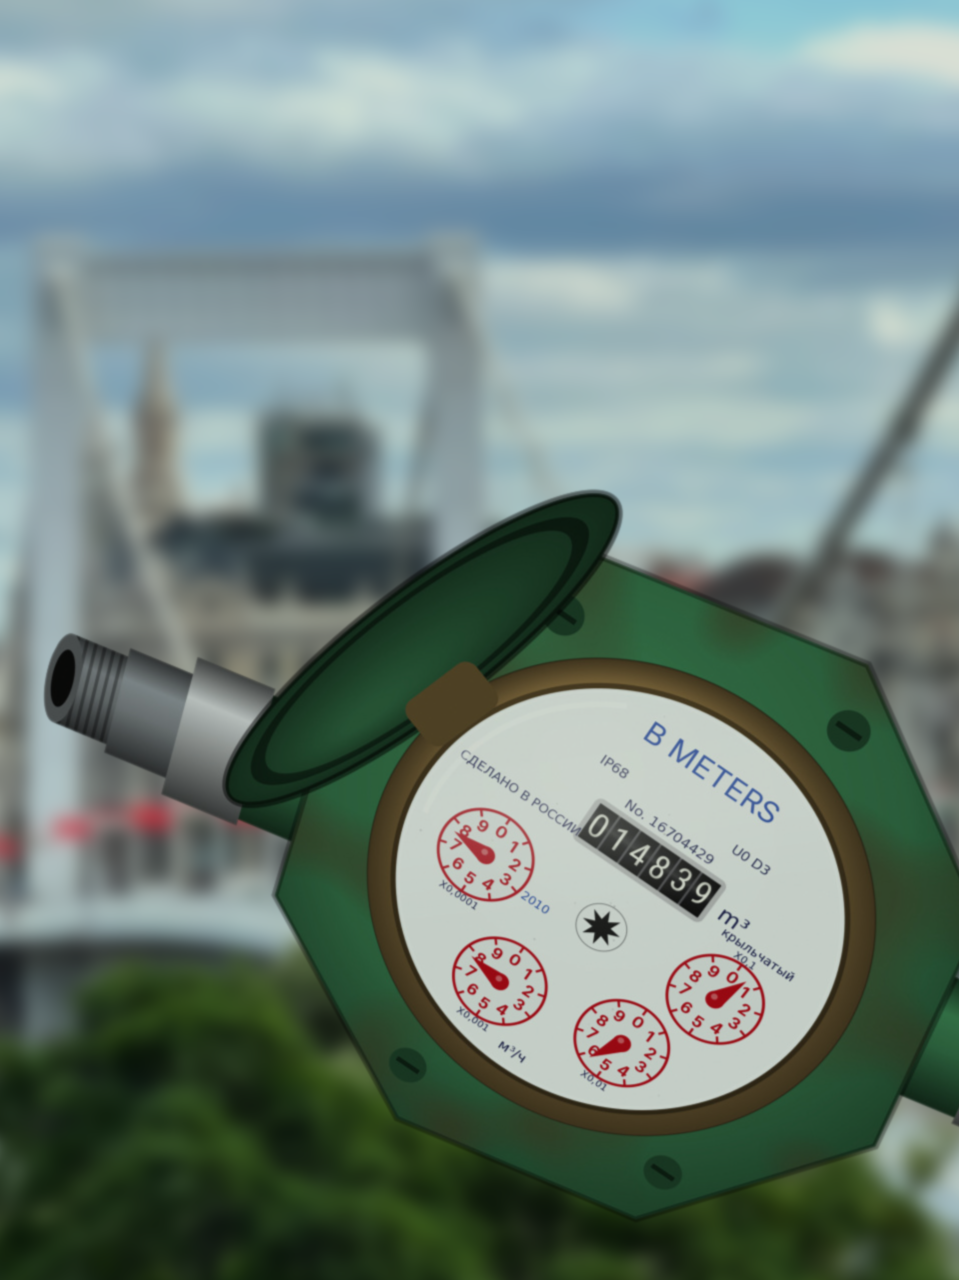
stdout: 14839.0577 (m³)
